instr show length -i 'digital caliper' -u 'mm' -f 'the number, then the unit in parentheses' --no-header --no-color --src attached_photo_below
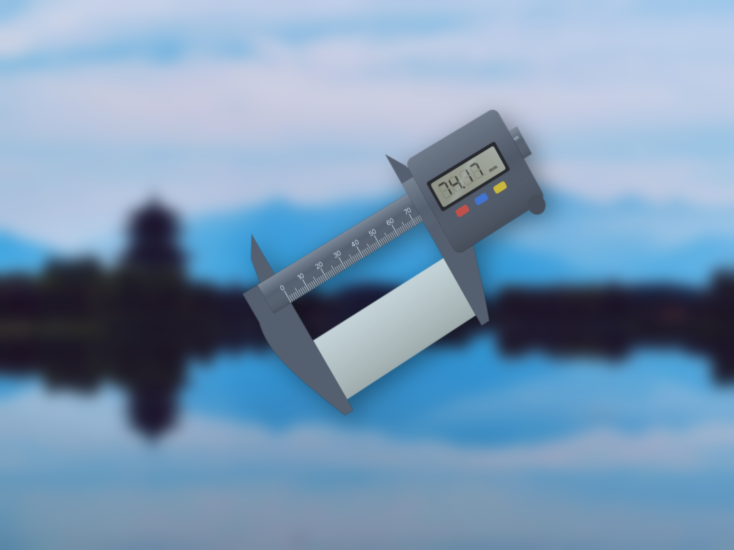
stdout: 74.17 (mm)
